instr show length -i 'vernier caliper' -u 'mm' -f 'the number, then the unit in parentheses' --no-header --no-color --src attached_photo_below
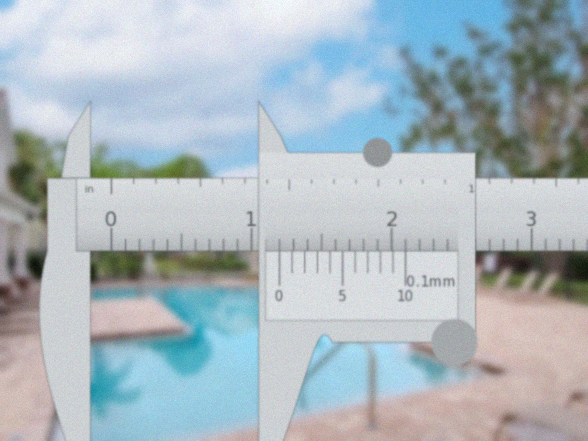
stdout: 12.0 (mm)
